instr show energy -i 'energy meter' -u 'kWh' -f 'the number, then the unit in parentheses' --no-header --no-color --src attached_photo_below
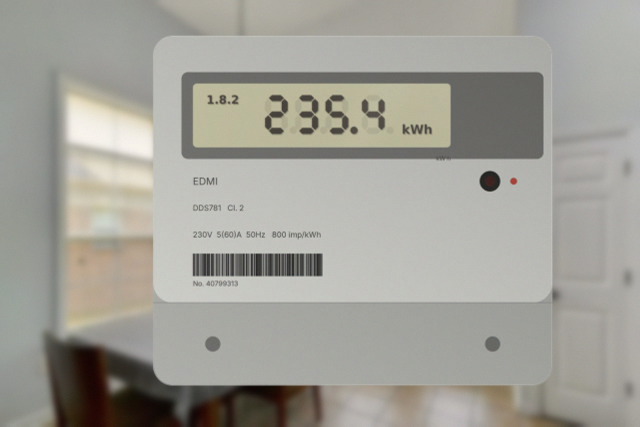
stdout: 235.4 (kWh)
